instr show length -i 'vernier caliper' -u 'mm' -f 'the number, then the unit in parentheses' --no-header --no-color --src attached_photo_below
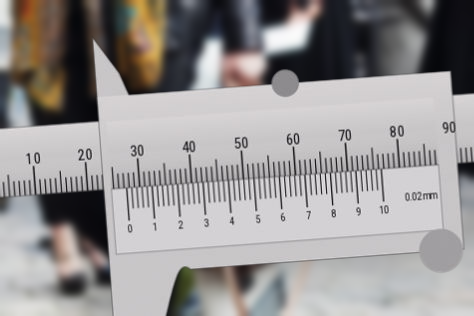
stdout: 27.5 (mm)
